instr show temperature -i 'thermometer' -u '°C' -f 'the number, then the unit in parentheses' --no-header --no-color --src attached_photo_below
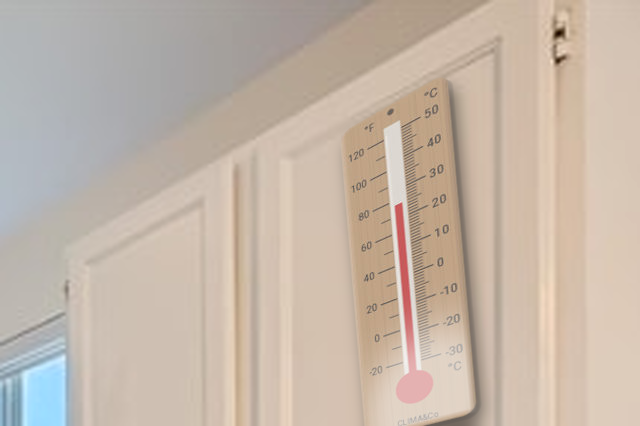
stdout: 25 (°C)
